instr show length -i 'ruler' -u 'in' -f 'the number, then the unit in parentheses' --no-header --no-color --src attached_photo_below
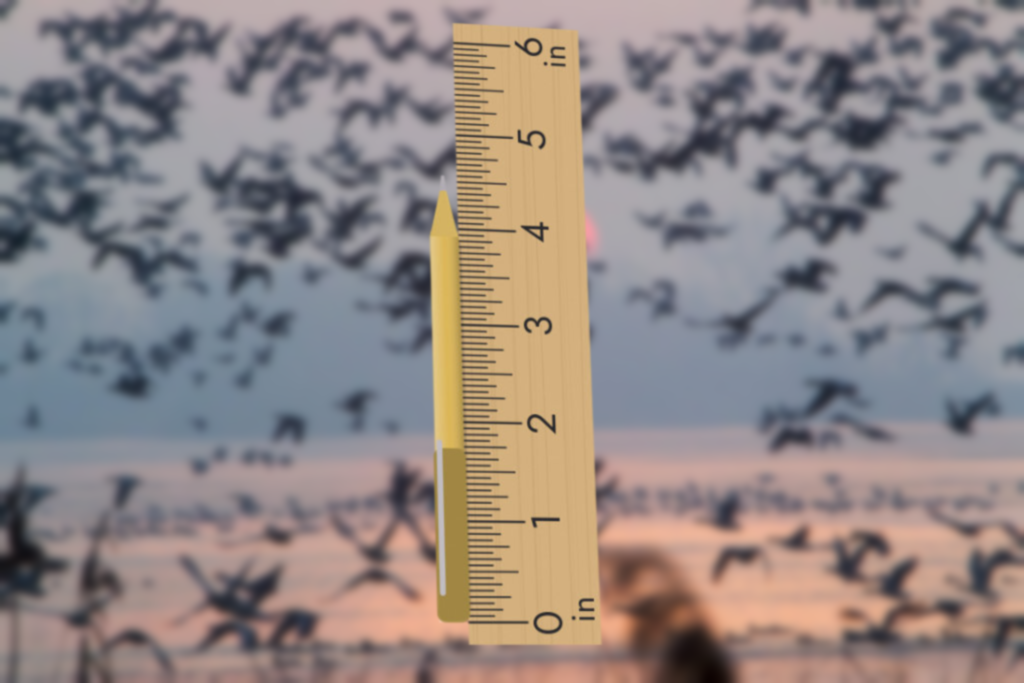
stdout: 4.5625 (in)
